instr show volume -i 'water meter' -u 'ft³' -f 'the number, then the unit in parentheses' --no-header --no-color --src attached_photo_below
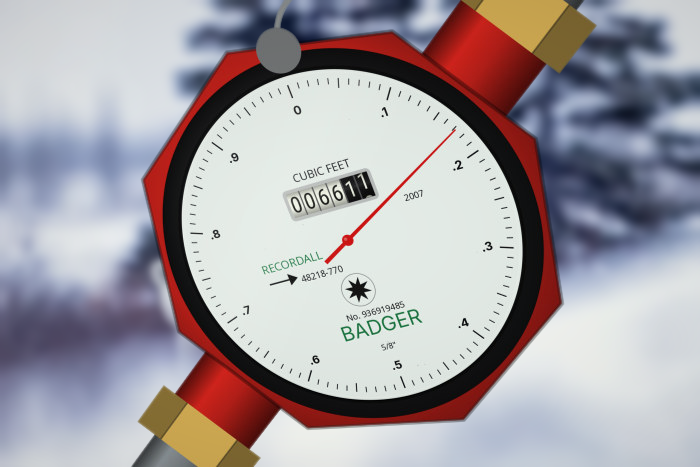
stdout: 6611.17 (ft³)
